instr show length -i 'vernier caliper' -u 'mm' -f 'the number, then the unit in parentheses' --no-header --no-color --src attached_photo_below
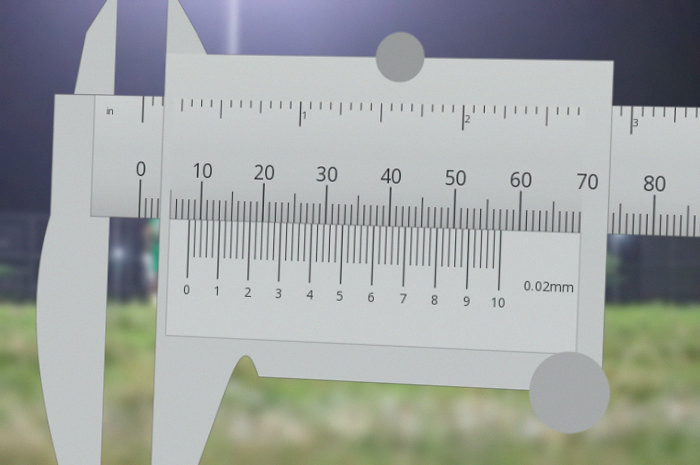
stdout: 8.2 (mm)
